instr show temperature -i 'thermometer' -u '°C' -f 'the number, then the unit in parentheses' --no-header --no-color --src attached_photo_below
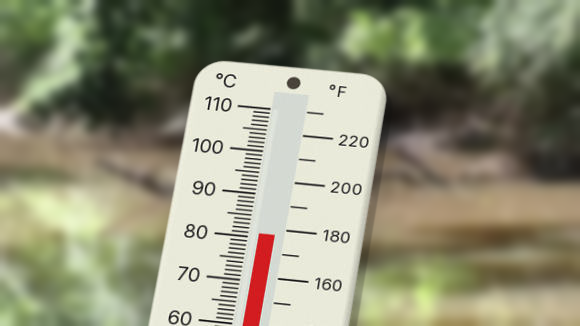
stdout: 81 (°C)
